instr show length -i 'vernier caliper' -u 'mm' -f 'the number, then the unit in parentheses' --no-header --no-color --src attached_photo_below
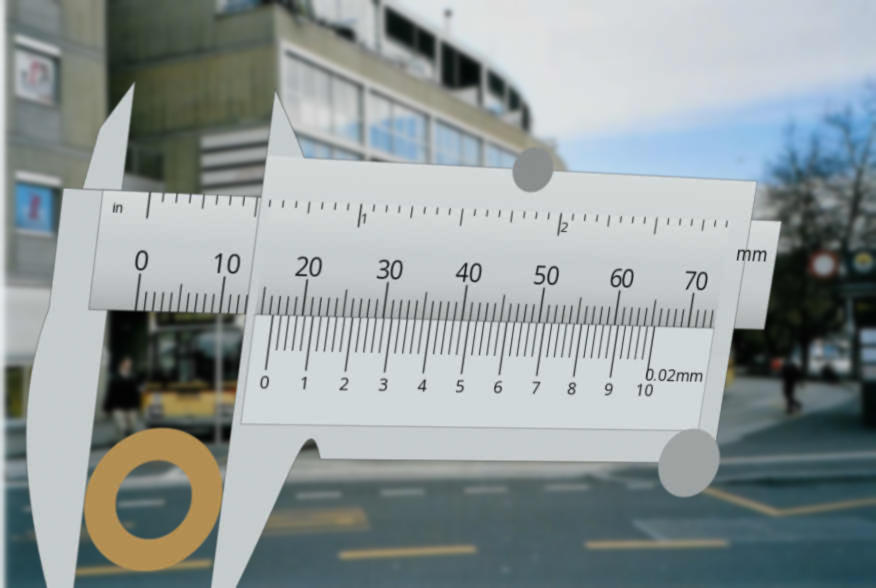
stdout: 16.4 (mm)
